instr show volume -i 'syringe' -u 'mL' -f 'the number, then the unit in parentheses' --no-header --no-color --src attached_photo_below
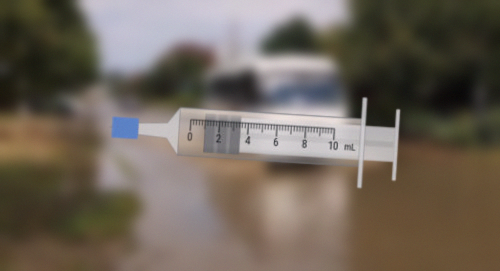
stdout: 1 (mL)
